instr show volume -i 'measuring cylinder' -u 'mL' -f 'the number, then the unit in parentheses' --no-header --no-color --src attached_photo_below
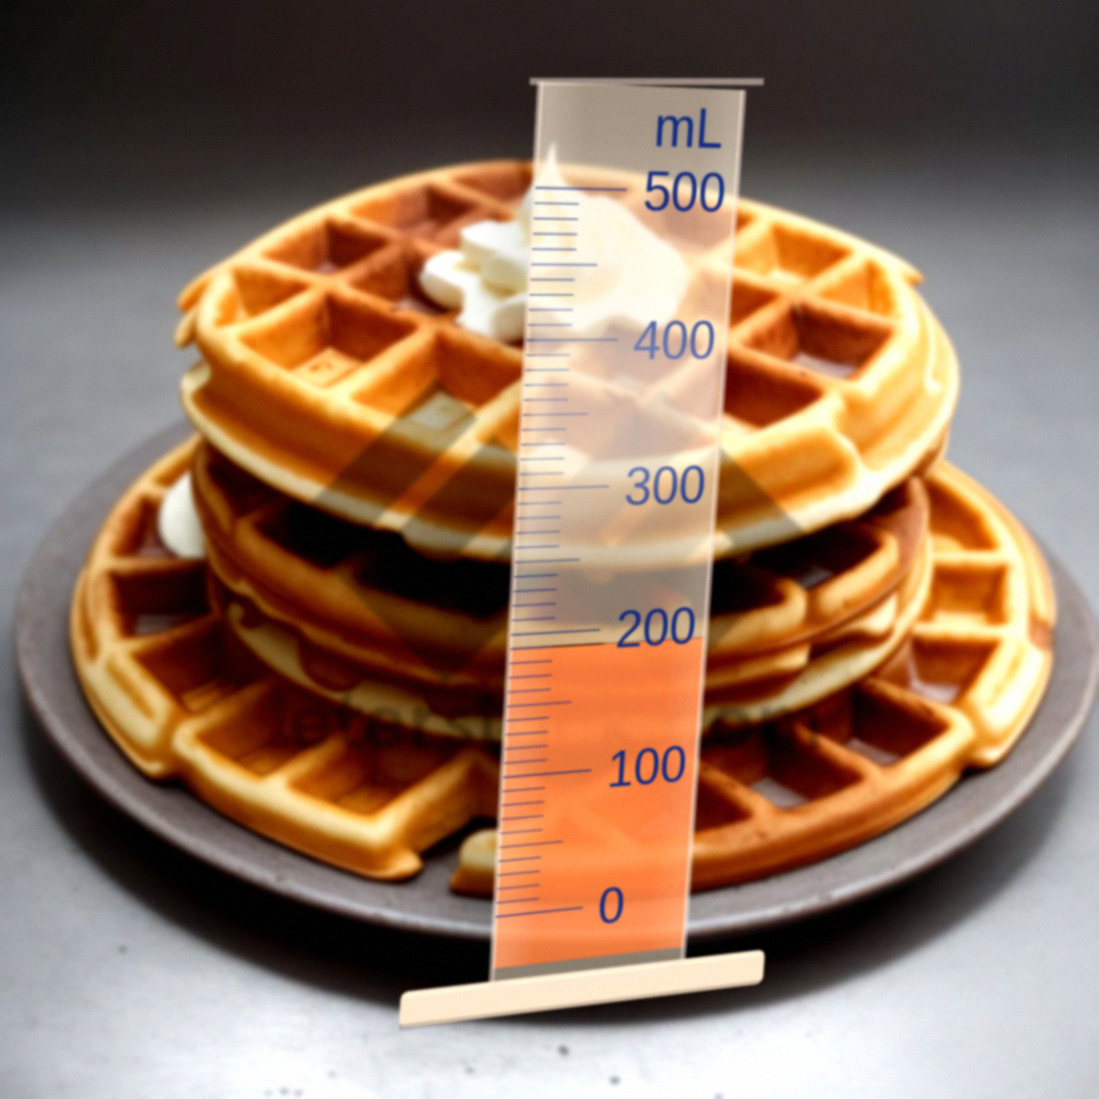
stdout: 190 (mL)
